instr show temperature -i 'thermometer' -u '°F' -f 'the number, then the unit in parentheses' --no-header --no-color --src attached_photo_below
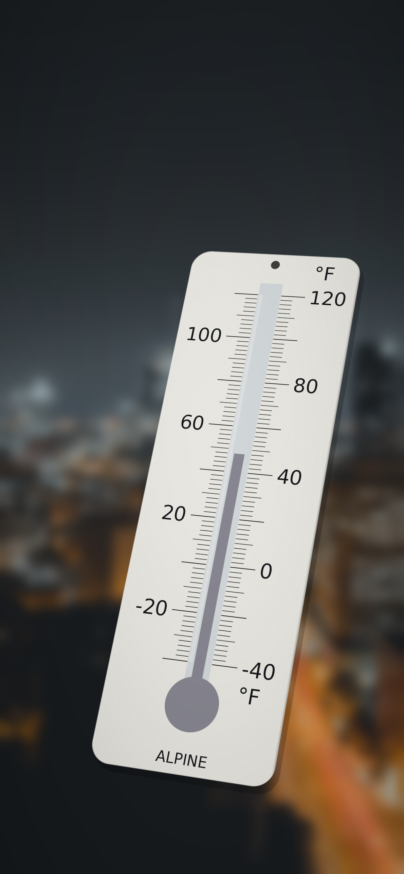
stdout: 48 (°F)
